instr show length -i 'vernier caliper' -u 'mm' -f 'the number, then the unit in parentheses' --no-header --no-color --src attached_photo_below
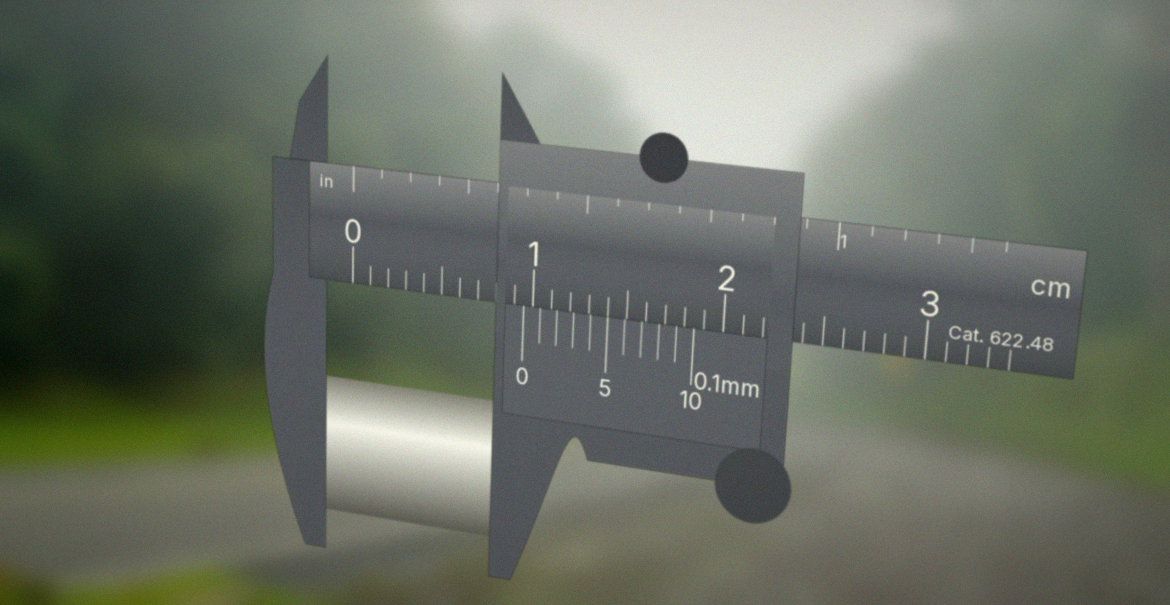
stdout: 9.5 (mm)
